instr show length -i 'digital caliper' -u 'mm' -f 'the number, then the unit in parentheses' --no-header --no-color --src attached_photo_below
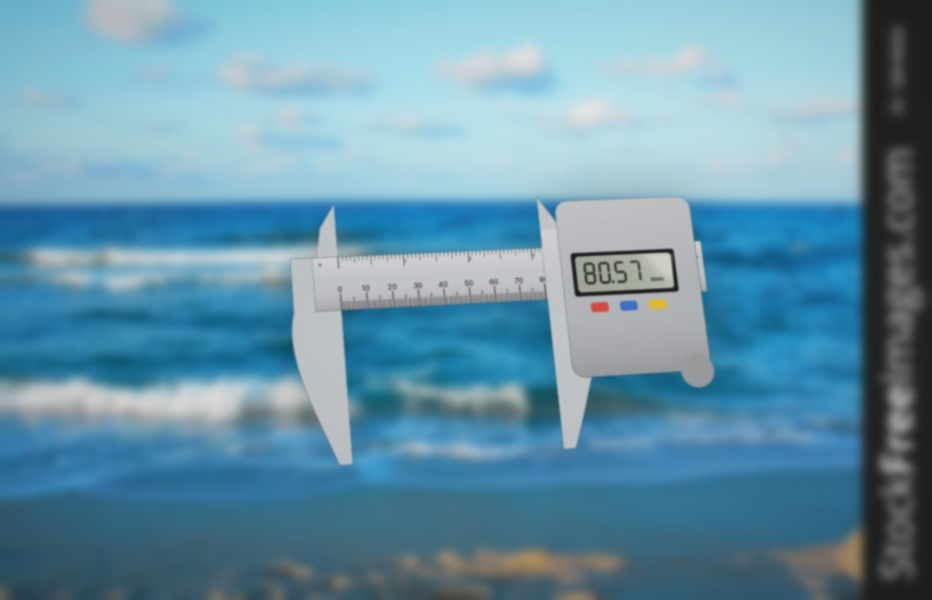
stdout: 80.57 (mm)
